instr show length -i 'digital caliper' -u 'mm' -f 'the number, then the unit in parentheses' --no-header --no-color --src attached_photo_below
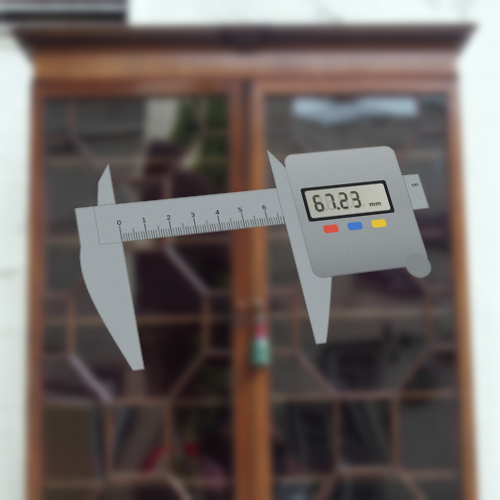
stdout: 67.23 (mm)
